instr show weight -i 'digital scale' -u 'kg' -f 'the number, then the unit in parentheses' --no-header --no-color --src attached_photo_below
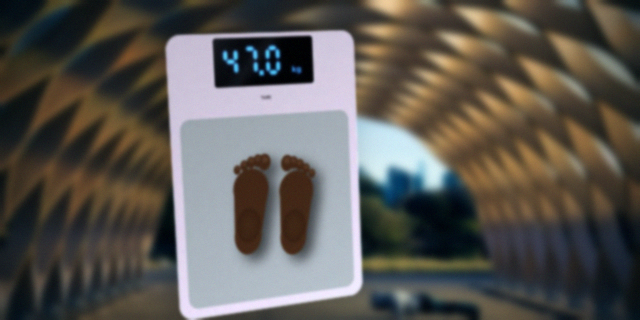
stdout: 47.0 (kg)
